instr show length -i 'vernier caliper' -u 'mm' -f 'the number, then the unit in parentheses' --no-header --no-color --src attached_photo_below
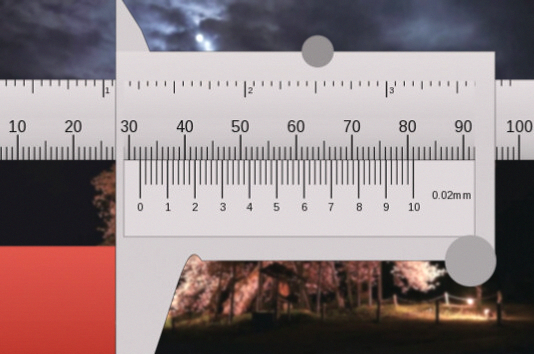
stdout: 32.0 (mm)
